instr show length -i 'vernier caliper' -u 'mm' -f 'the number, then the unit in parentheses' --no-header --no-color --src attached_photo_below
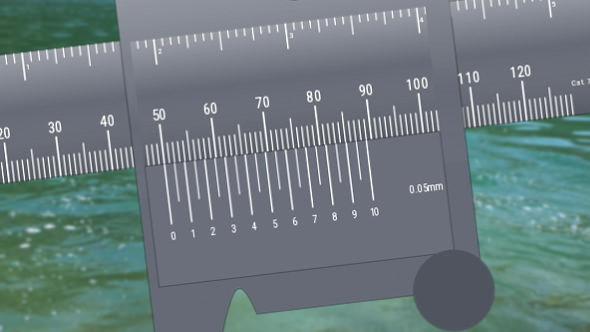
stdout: 50.0 (mm)
